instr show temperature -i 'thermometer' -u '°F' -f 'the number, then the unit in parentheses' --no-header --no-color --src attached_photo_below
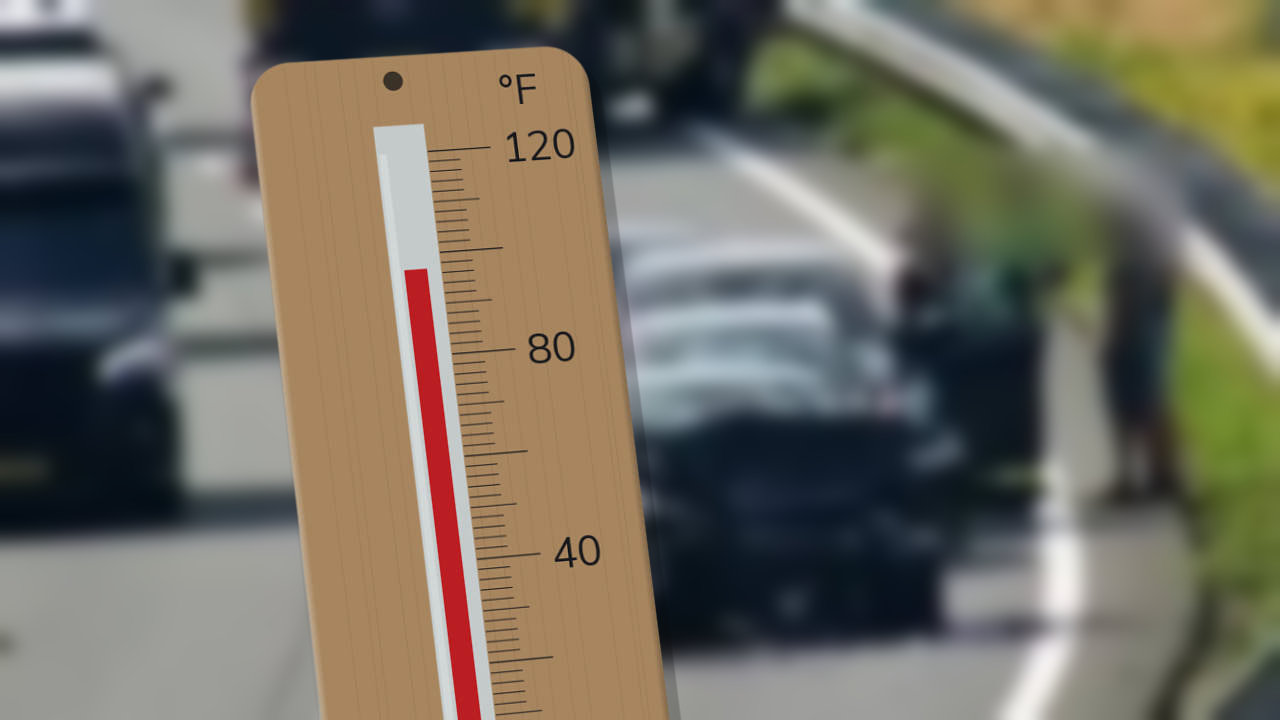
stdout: 97 (°F)
